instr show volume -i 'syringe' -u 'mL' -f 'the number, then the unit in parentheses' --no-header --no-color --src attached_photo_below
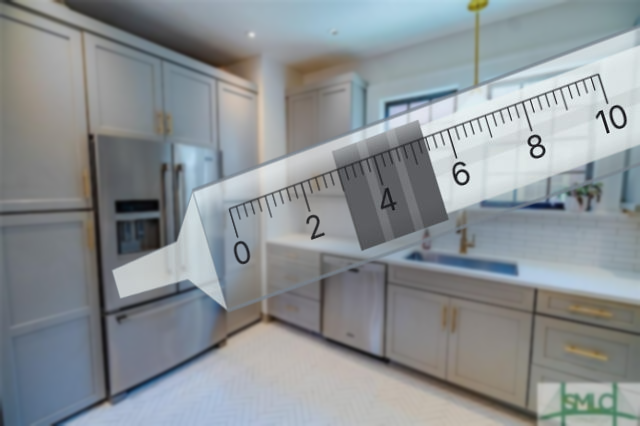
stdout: 3 (mL)
